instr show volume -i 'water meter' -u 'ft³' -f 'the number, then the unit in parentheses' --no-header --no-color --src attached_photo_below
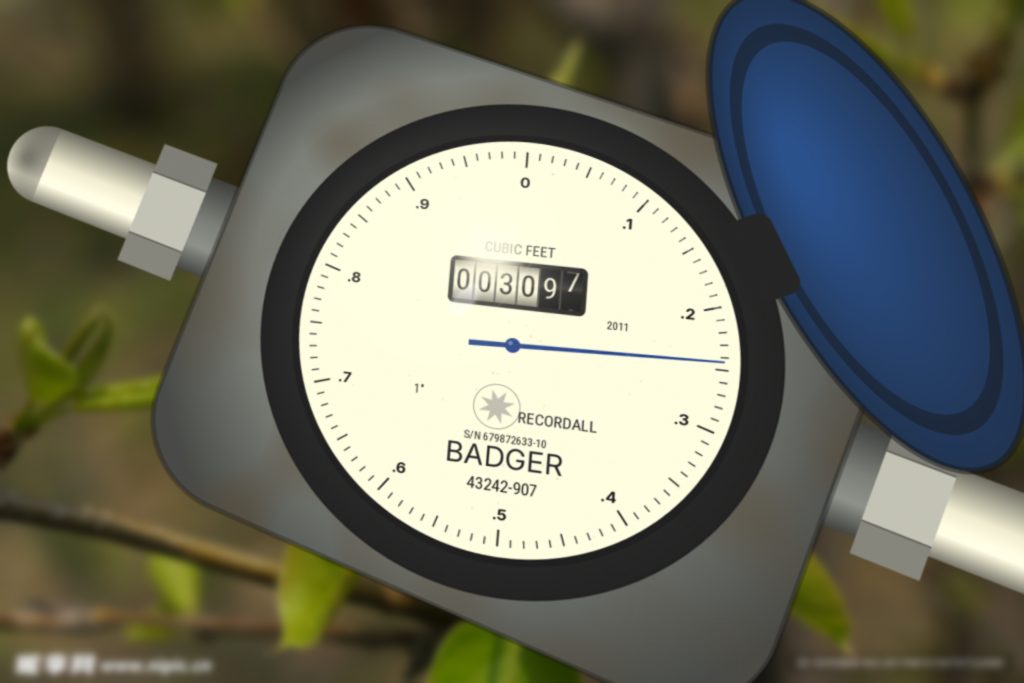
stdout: 3097.24 (ft³)
